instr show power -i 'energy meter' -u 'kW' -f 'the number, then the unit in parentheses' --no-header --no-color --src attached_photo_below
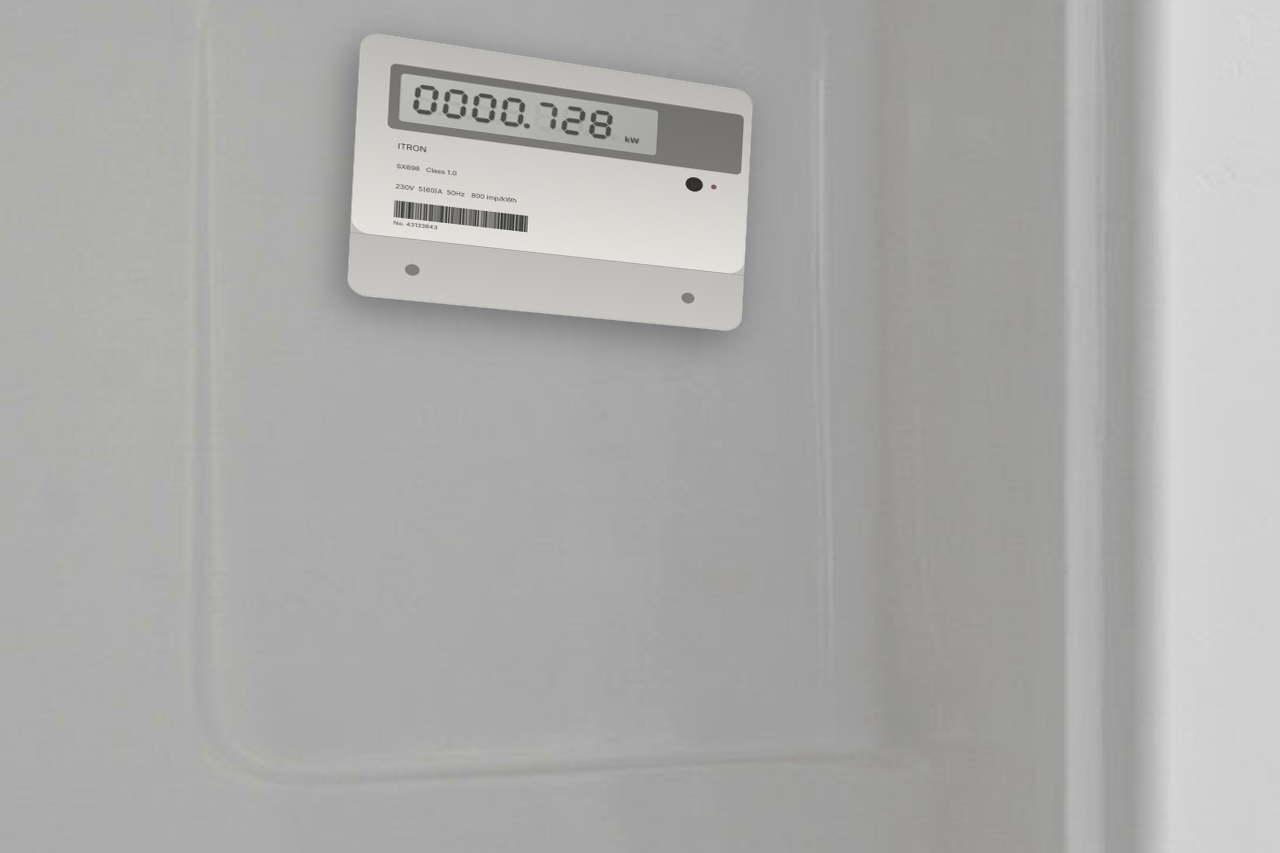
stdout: 0.728 (kW)
